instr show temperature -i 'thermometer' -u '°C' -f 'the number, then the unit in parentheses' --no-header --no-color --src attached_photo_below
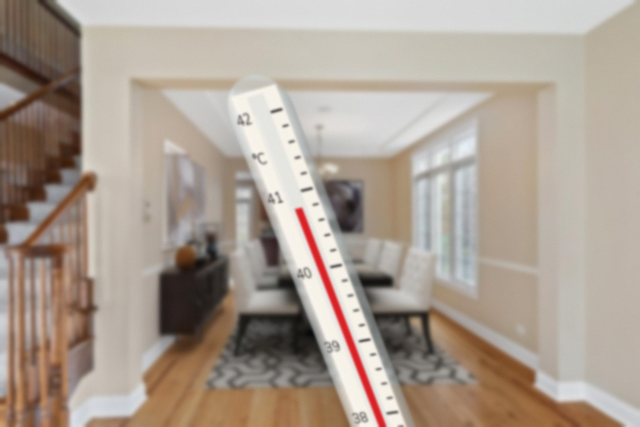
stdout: 40.8 (°C)
